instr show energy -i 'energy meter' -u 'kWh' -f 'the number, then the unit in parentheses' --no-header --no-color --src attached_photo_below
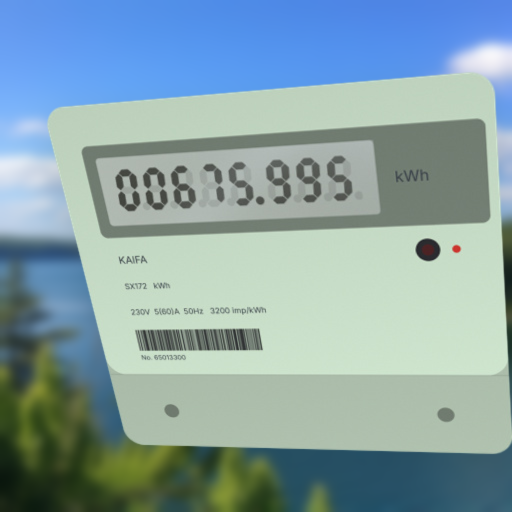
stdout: 675.995 (kWh)
